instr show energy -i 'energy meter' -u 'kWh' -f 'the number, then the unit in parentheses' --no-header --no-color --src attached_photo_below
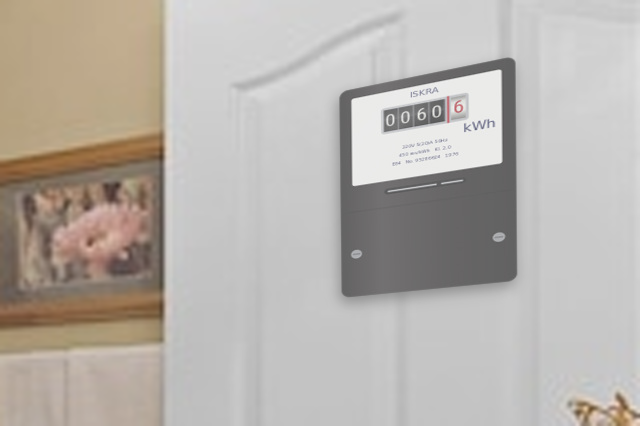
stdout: 60.6 (kWh)
